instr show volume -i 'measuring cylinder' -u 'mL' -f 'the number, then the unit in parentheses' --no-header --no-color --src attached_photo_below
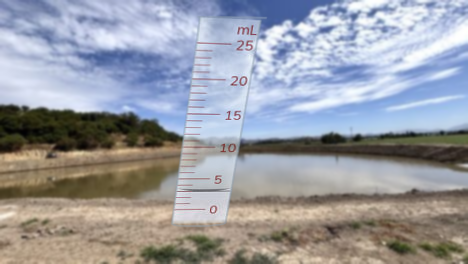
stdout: 3 (mL)
